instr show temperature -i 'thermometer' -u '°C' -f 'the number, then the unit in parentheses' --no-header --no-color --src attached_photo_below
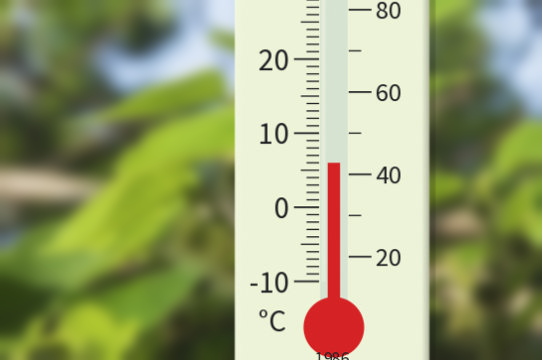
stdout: 6 (°C)
